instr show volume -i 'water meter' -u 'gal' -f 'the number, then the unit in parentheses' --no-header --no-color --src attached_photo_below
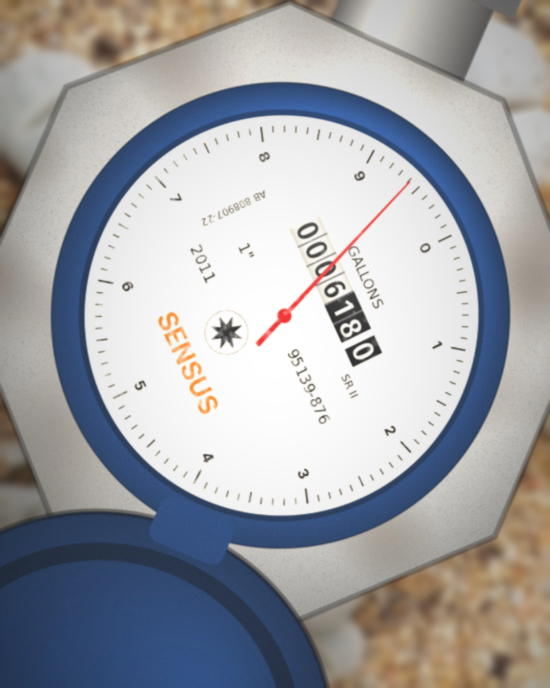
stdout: 6179.4 (gal)
